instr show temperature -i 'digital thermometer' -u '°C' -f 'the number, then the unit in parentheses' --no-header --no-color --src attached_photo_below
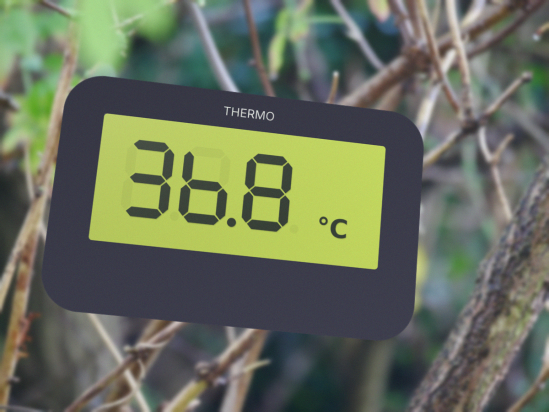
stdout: 36.8 (°C)
